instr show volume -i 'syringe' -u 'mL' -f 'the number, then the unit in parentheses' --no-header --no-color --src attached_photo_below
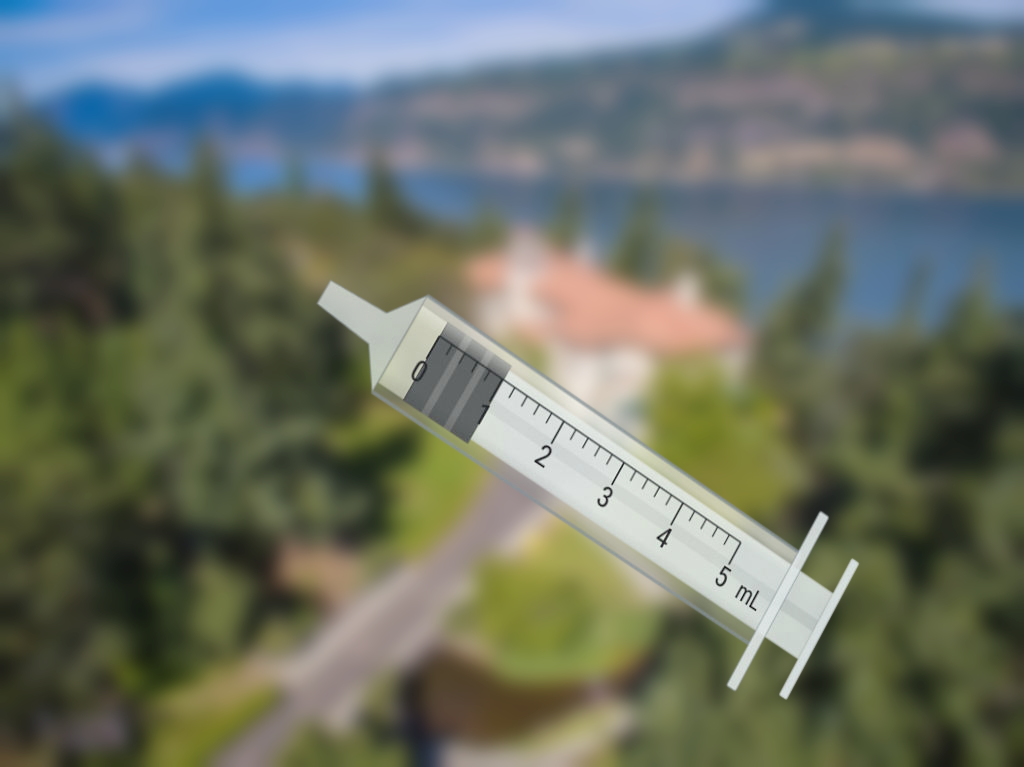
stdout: 0 (mL)
